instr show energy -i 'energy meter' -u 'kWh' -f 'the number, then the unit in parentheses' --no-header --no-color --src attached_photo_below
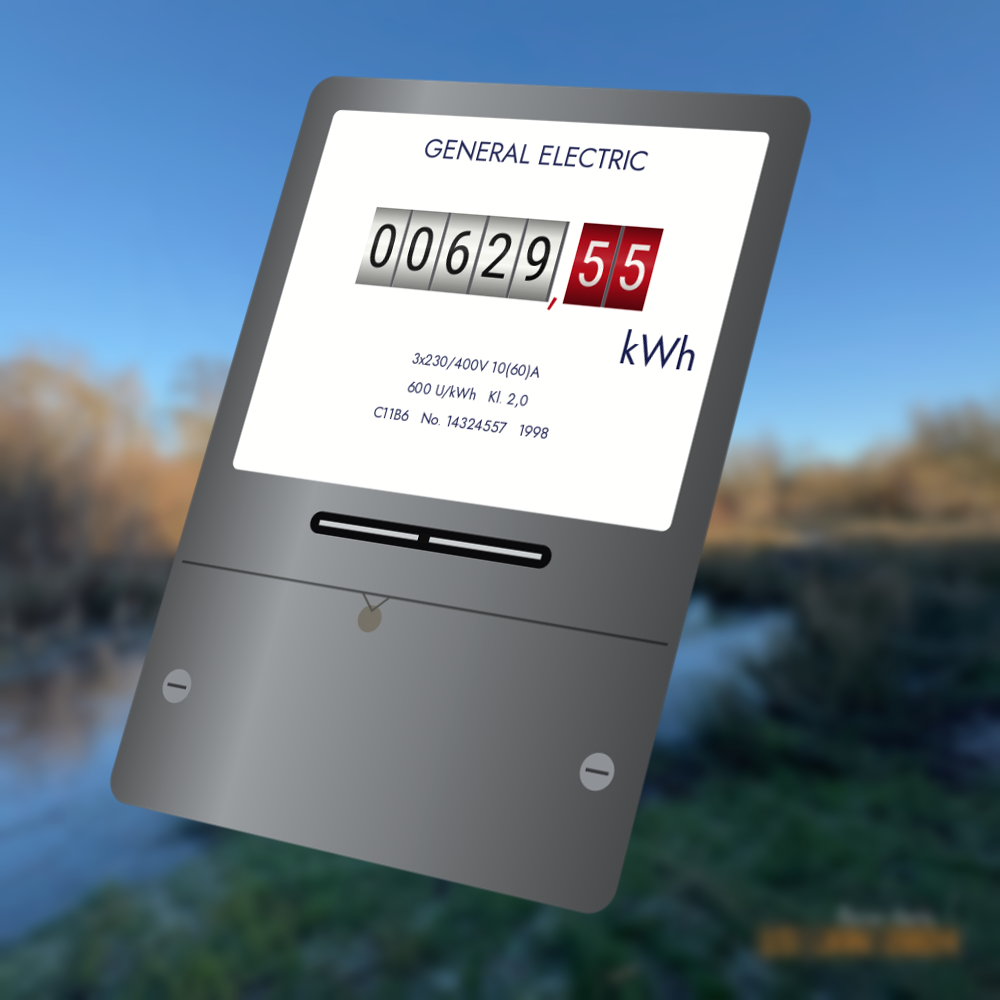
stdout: 629.55 (kWh)
